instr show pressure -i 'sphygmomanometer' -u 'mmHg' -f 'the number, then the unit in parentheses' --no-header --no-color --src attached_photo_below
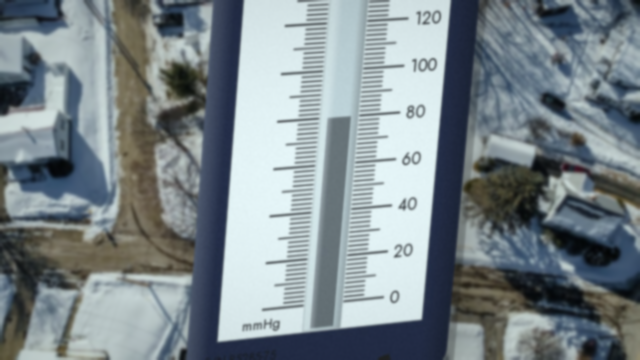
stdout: 80 (mmHg)
